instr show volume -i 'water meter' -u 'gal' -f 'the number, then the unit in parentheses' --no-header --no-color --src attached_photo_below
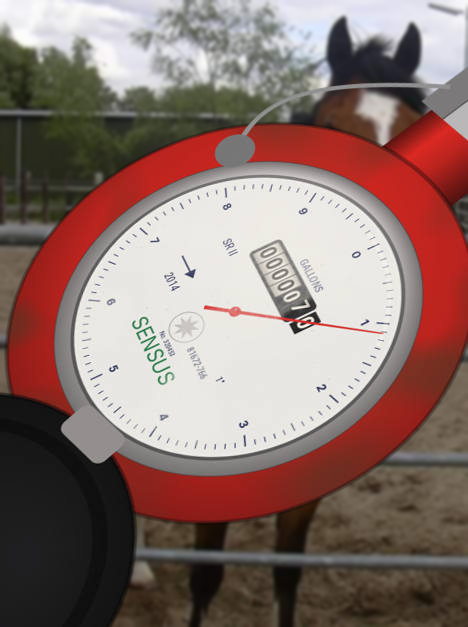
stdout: 71.1 (gal)
